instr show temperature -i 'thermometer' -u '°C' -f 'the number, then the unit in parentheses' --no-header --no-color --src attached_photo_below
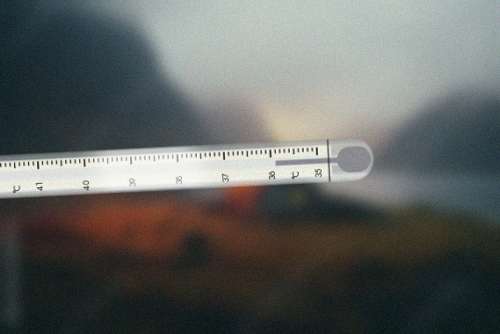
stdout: 35.9 (°C)
